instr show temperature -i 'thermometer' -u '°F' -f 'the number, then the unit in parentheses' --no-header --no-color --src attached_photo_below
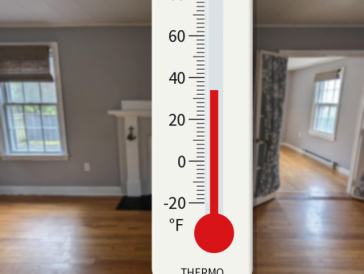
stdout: 34 (°F)
